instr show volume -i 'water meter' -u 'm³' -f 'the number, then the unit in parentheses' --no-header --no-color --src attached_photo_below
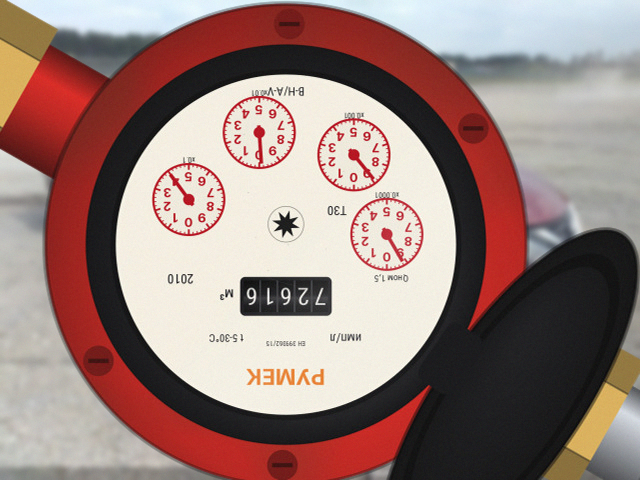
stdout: 72616.3989 (m³)
